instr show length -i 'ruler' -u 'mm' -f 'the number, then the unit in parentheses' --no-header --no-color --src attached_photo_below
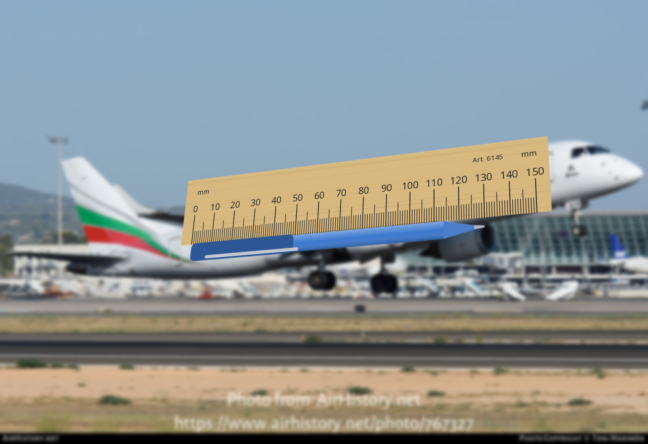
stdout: 130 (mm)
